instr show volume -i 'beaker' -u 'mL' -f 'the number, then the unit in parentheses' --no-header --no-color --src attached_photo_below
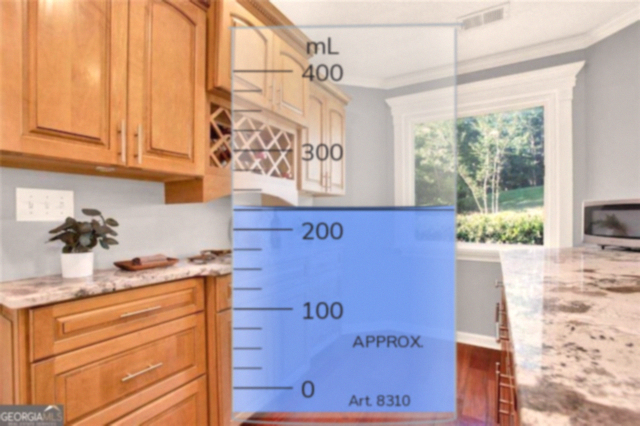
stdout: 225 (mL)
